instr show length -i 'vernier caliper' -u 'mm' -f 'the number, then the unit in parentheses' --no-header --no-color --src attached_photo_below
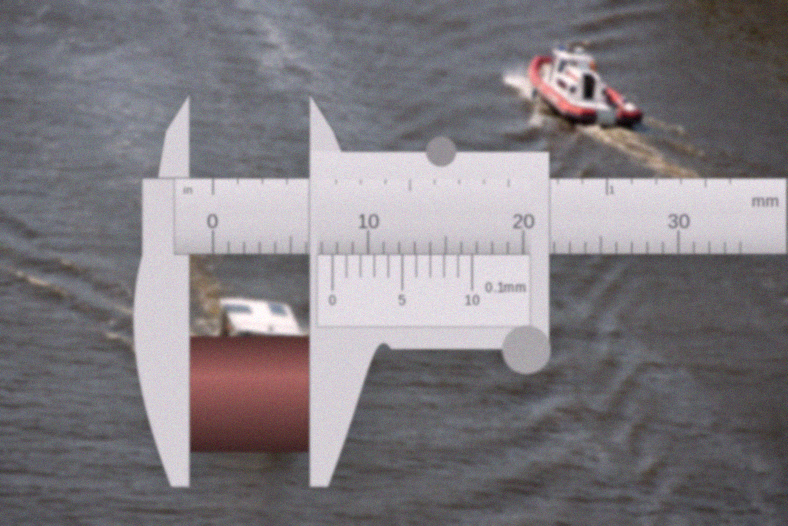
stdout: 7.7 (mm)
